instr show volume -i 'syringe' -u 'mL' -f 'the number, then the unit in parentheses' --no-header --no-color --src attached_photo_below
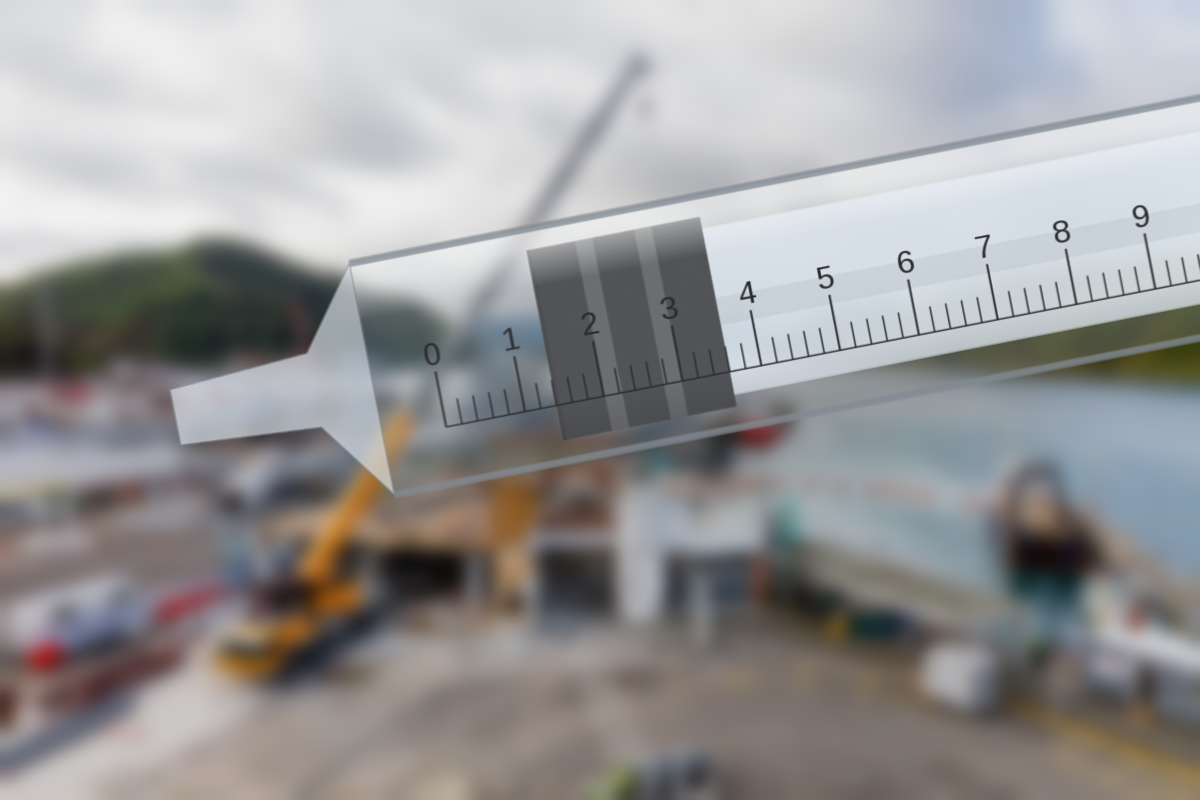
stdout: 1.4 (mL)
